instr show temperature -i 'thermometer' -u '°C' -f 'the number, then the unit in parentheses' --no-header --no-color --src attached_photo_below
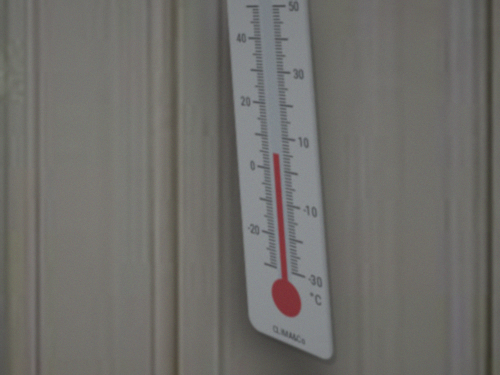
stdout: 5 (°C)
